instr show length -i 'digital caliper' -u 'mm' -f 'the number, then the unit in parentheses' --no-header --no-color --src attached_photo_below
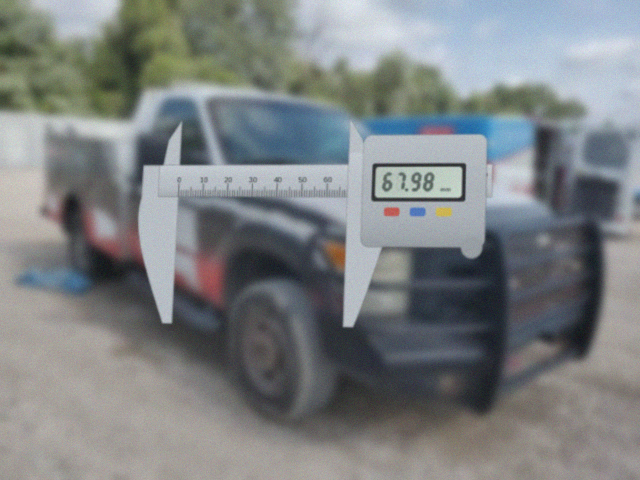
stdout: 67.98 (mm)
